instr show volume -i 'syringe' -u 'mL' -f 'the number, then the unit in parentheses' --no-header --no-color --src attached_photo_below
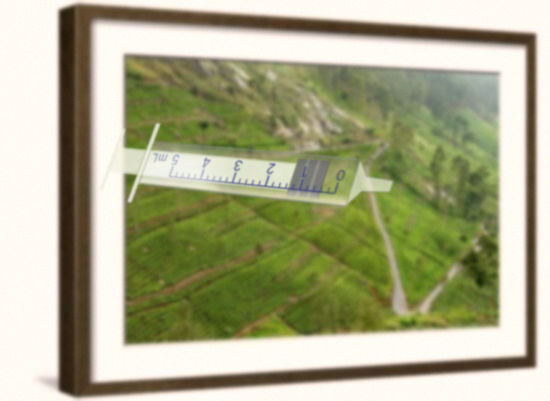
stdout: 0.4 (mL)
